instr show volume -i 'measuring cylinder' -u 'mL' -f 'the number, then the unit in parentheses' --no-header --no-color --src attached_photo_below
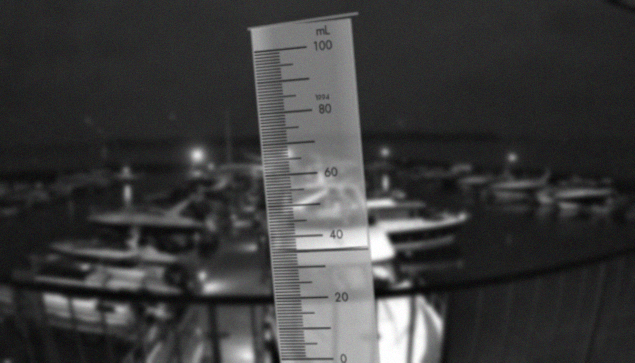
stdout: 35 (mL)
